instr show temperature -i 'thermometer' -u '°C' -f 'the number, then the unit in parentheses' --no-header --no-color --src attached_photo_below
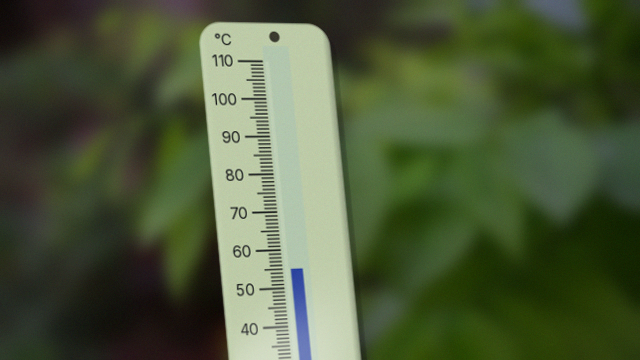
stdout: 55 (°C)
